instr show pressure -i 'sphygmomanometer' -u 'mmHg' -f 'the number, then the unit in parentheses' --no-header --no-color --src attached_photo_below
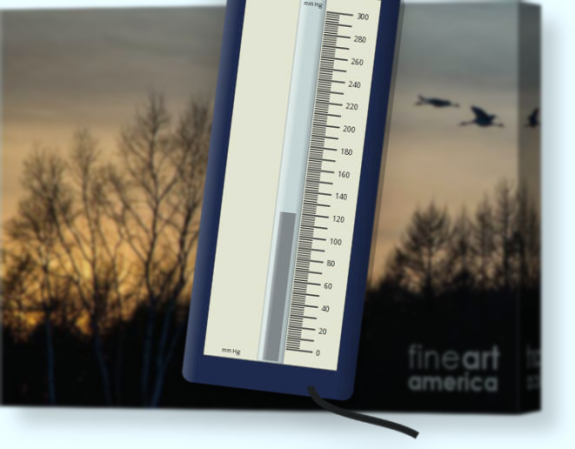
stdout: 120 (mmHg)
